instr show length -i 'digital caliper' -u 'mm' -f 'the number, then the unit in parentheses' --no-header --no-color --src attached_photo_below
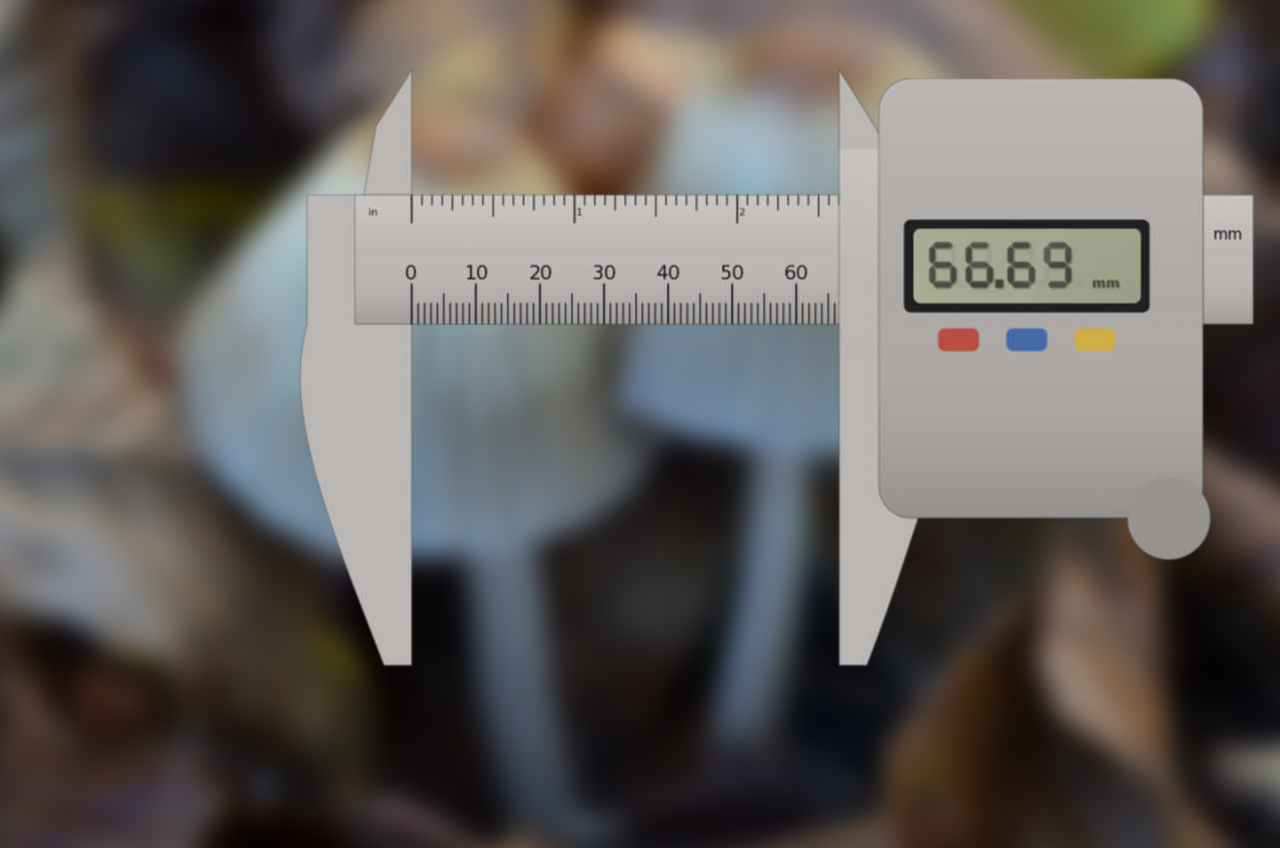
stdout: 66.69 (mm)
